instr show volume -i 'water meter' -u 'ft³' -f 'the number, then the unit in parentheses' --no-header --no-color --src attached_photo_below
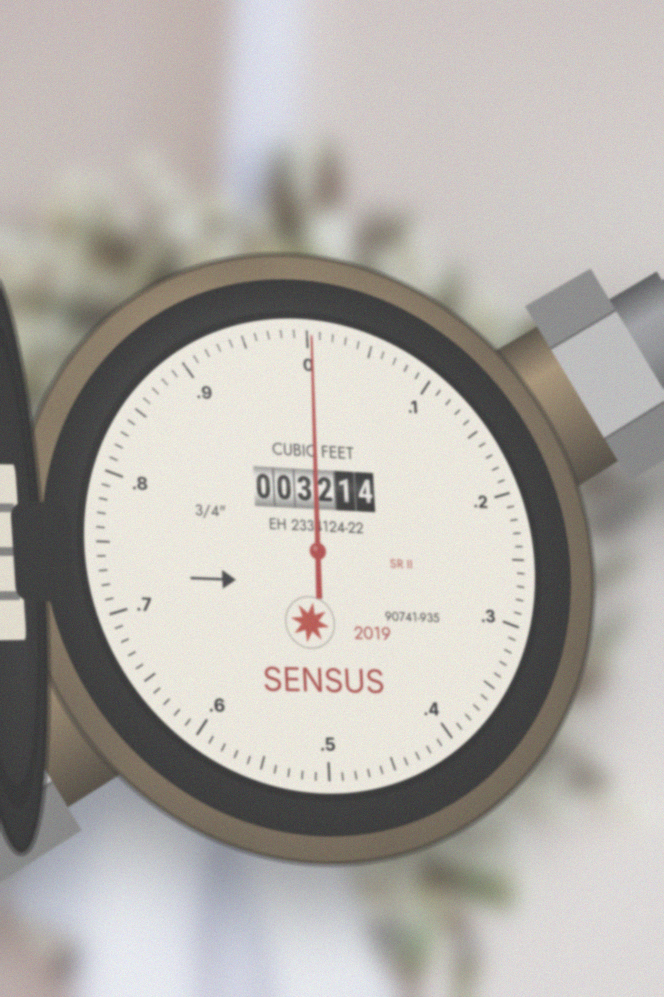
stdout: 3214.00 (ft³)
